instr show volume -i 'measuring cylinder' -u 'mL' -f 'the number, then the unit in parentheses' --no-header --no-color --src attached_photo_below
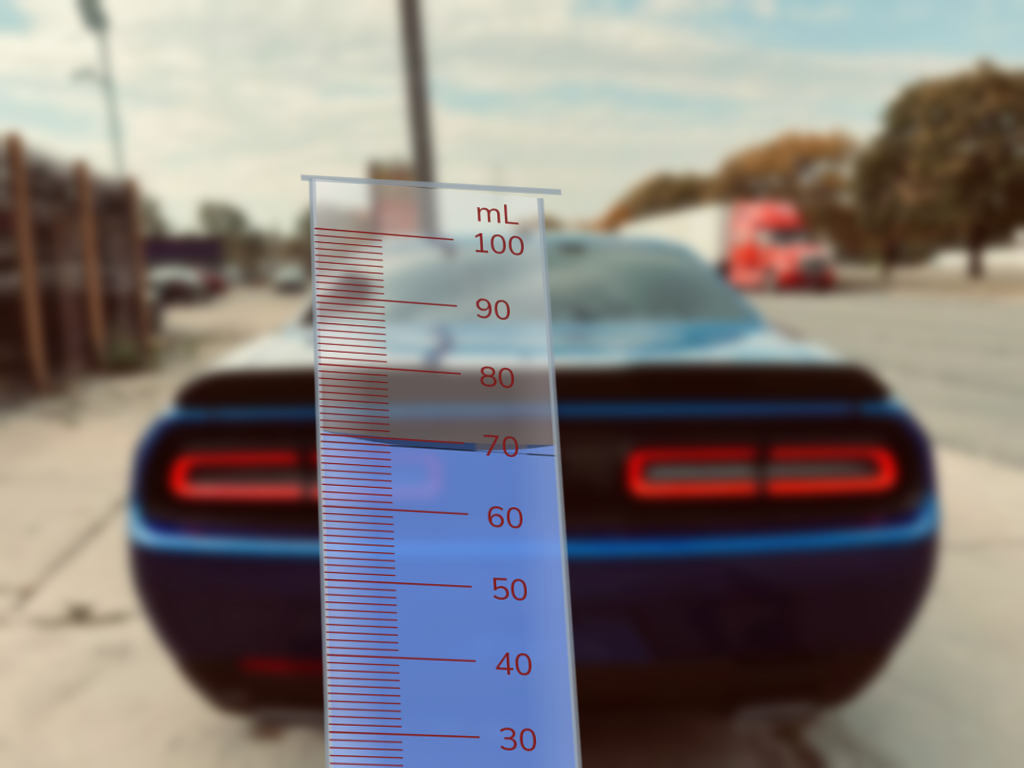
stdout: 69 (mL)
